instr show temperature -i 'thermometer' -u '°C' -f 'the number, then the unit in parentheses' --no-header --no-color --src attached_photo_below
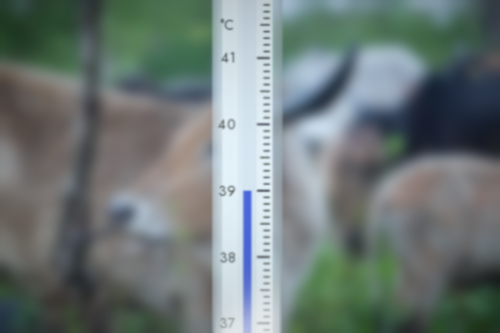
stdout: 39 (°C)
